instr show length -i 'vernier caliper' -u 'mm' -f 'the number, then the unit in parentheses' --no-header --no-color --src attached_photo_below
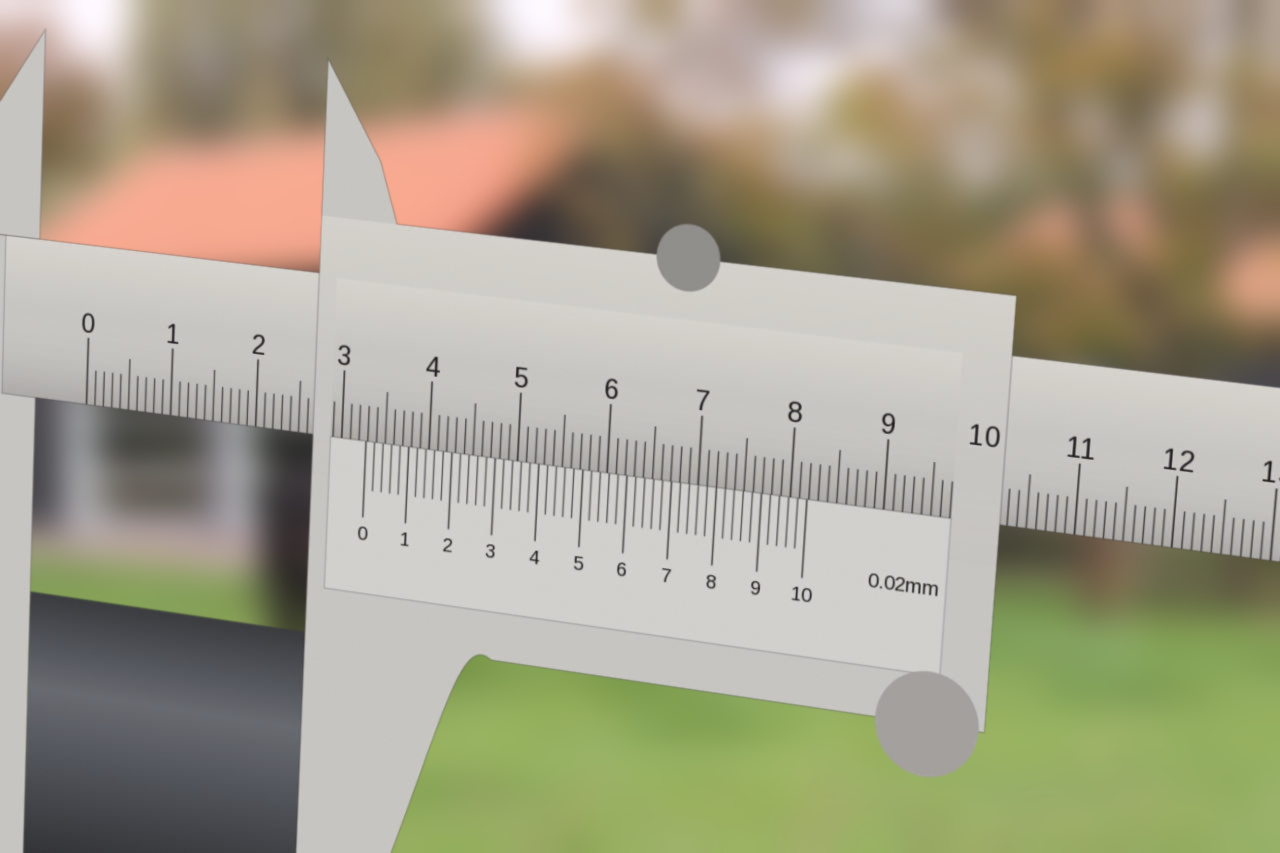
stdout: 32.8 (mm)
